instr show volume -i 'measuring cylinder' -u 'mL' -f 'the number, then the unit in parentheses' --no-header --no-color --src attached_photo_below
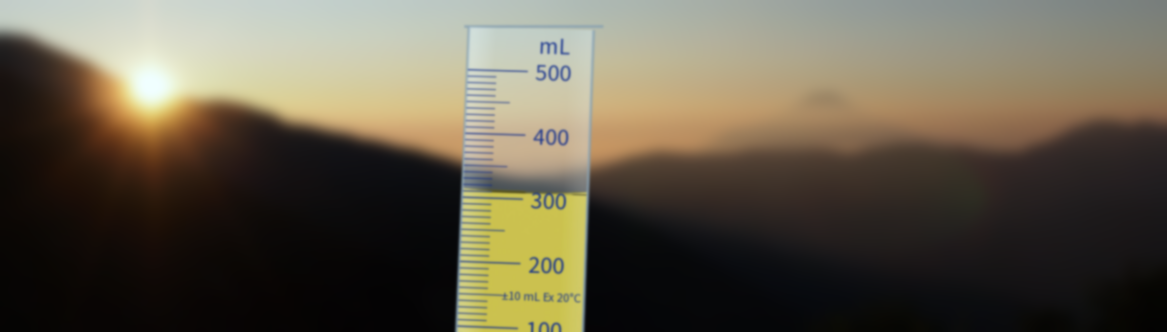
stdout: 310 (mL)
